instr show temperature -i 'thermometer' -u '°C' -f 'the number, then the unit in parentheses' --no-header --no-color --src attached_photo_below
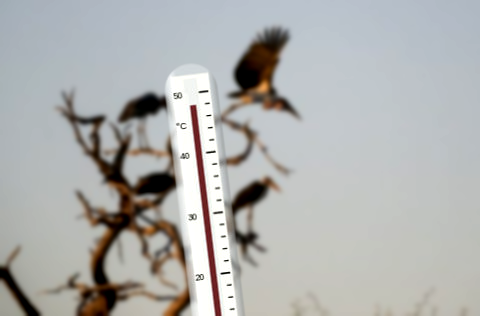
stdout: 48 (°C)
